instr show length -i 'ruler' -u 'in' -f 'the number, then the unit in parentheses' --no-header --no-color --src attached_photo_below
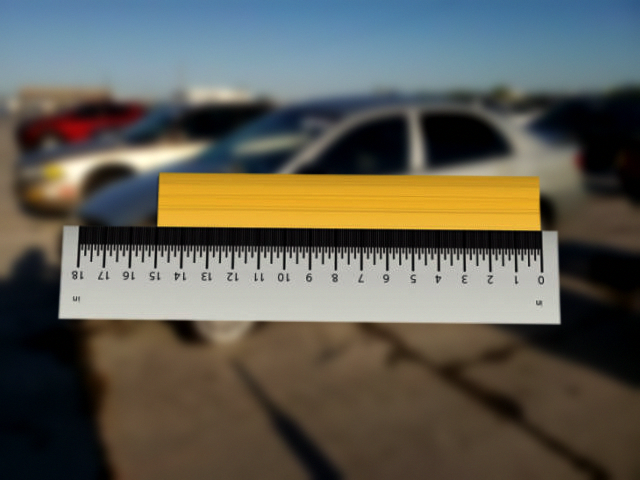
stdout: 15 (in)
